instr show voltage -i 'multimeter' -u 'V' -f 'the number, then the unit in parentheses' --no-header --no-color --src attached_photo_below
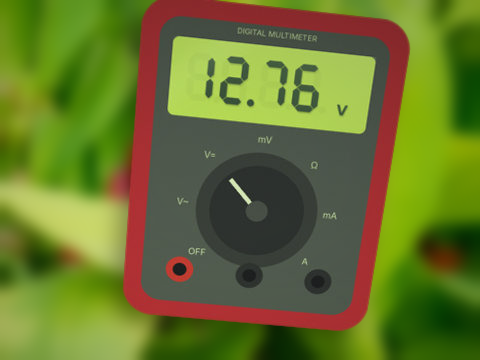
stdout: 12.76 (V)
